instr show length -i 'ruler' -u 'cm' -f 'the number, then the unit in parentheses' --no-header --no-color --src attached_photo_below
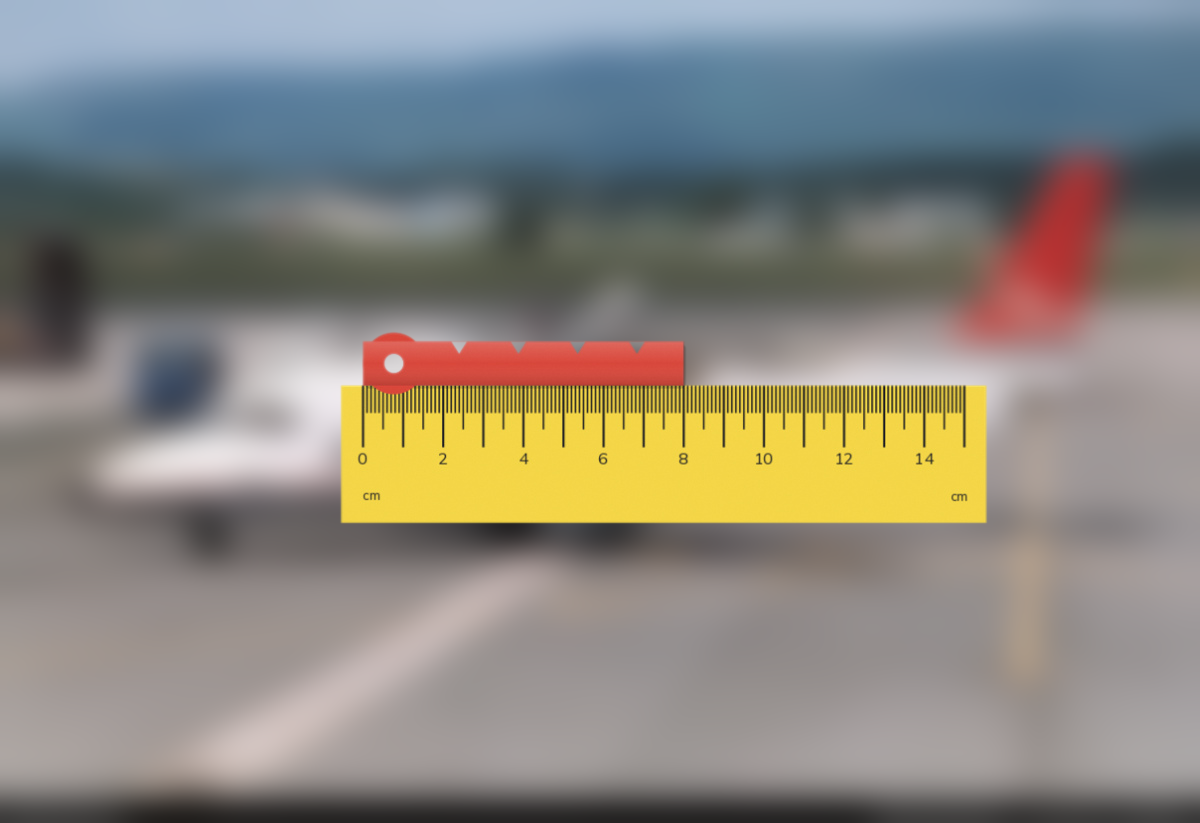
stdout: 8 (cm)
